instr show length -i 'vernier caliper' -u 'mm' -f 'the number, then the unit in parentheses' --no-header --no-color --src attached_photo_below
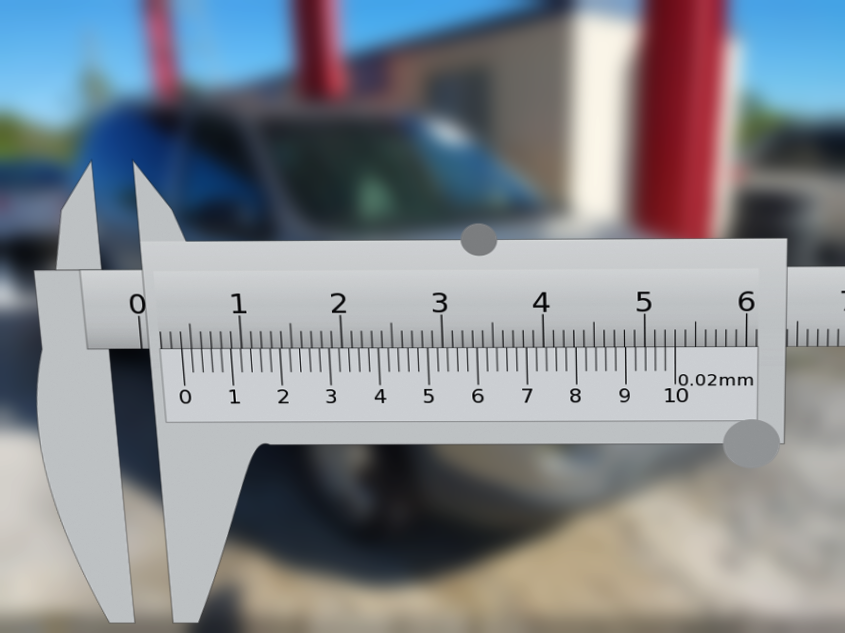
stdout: 4.0 (mm)
